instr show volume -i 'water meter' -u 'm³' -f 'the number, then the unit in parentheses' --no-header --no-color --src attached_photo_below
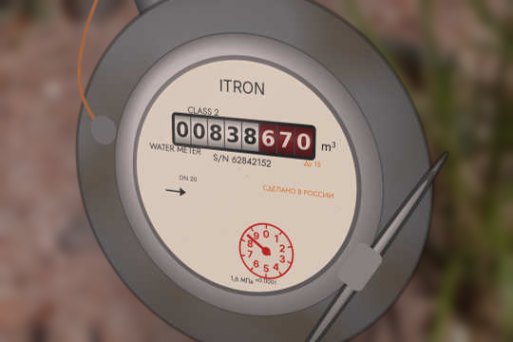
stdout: 838.6708 (m³)
